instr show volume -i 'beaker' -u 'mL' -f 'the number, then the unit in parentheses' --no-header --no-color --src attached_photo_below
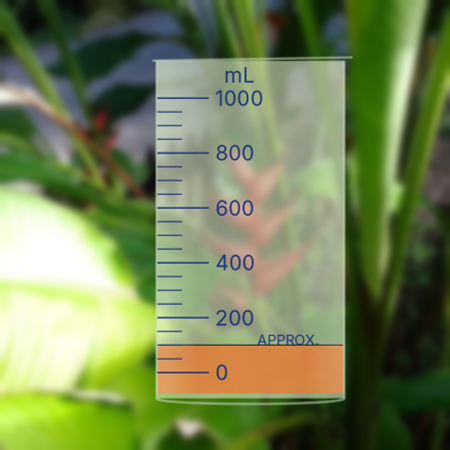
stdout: 100 (mL)
